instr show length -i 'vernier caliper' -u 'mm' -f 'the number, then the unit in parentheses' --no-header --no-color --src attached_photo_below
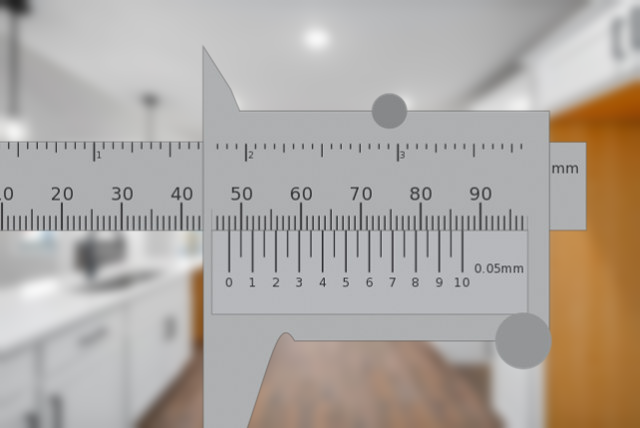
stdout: 48.0 (mm)
